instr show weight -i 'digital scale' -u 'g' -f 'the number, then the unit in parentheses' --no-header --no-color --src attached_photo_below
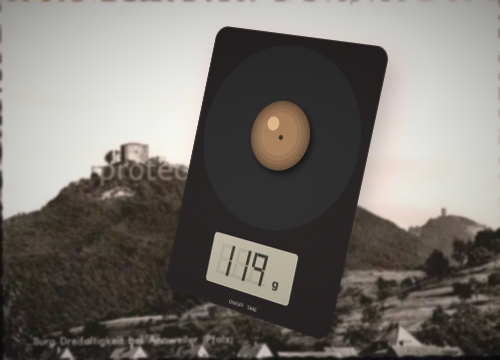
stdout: 119 (g)
